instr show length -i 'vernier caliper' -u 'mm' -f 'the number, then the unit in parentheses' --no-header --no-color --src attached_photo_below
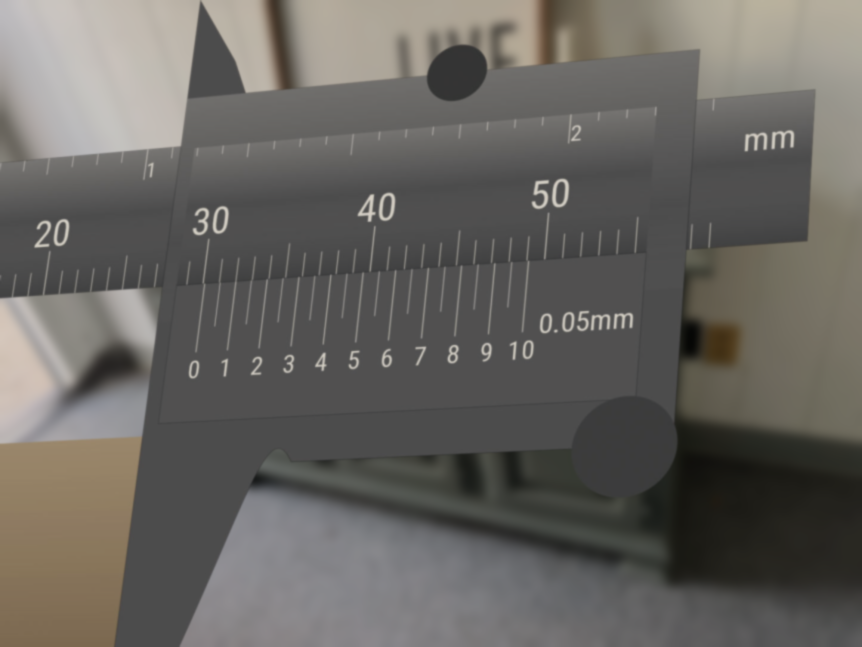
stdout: 30.1 (mm)
